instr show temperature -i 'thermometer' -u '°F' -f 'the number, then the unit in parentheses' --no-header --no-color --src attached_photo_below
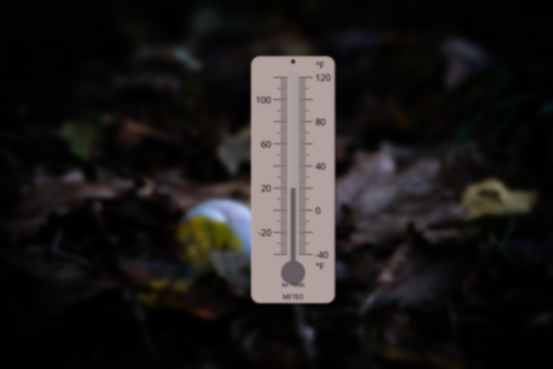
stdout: 20 (°F)
